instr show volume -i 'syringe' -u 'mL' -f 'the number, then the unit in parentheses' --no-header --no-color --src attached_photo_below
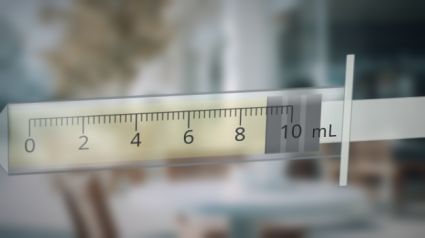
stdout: 9 (mL)
